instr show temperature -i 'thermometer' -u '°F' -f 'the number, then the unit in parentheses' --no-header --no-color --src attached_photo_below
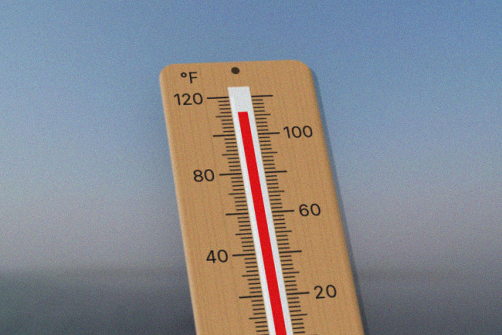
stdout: 112 (°F)
